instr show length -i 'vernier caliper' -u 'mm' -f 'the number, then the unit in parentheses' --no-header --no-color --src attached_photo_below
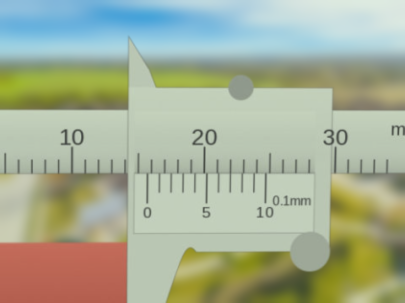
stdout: 15.7 (mm)
